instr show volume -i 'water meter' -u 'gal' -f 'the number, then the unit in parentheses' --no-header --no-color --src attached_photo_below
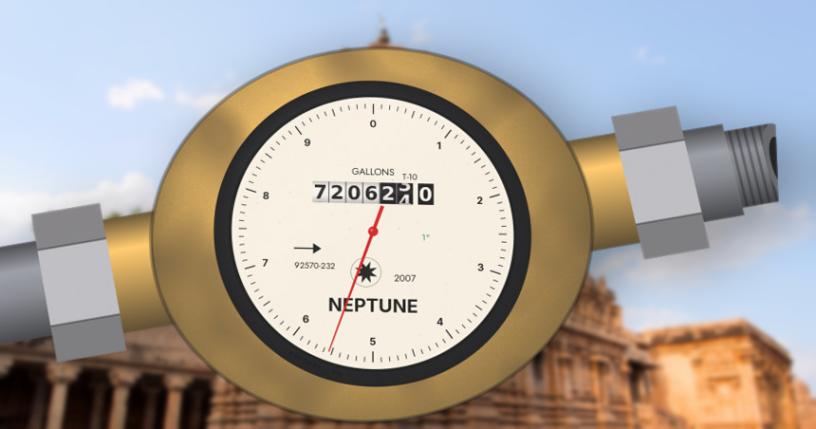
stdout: 7206235.5 (gal)
